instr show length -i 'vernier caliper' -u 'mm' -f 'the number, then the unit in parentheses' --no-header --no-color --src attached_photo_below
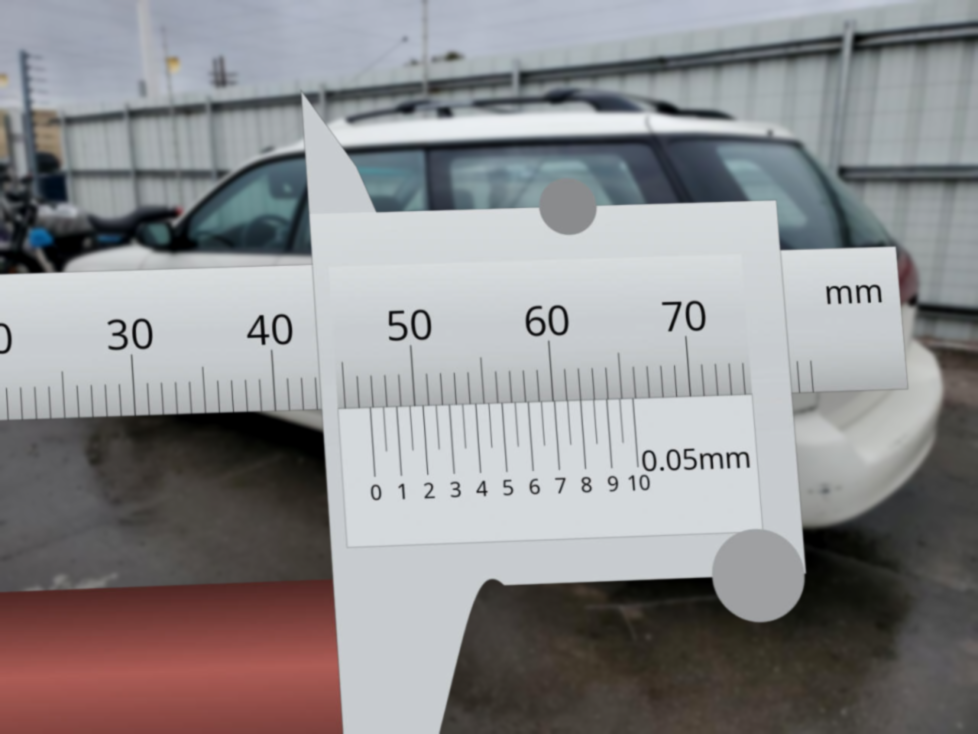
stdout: 46.8 (mm)
